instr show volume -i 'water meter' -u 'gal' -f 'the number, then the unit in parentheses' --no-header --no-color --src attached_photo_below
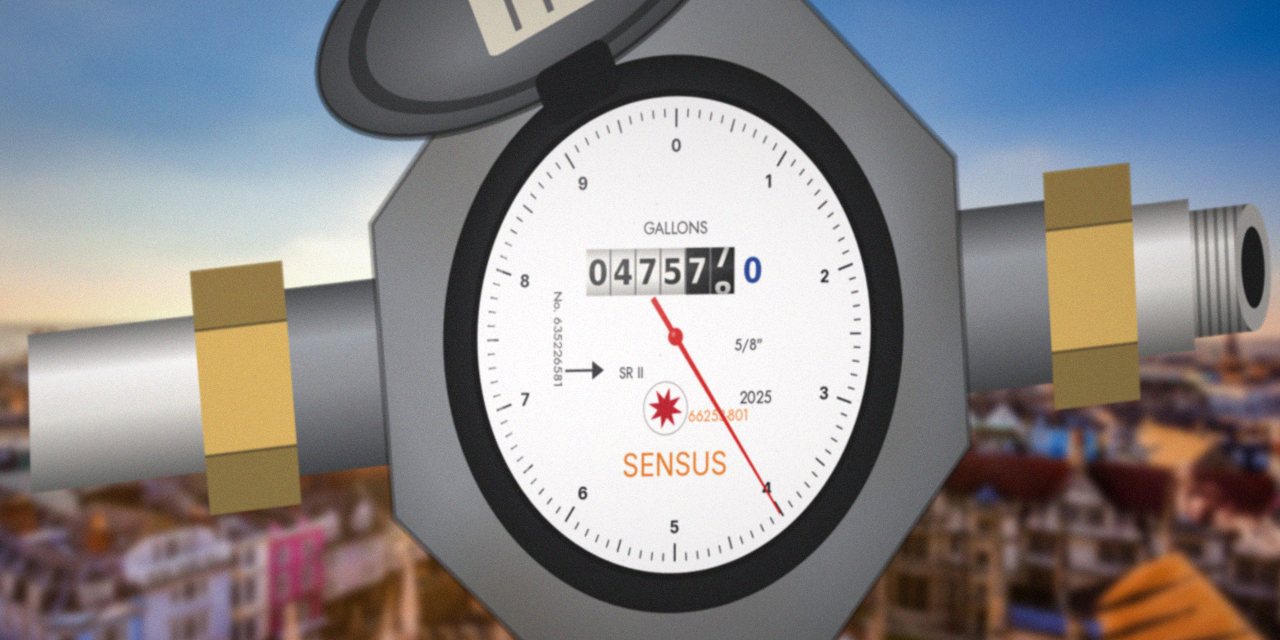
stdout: 475774.0 (gal)
